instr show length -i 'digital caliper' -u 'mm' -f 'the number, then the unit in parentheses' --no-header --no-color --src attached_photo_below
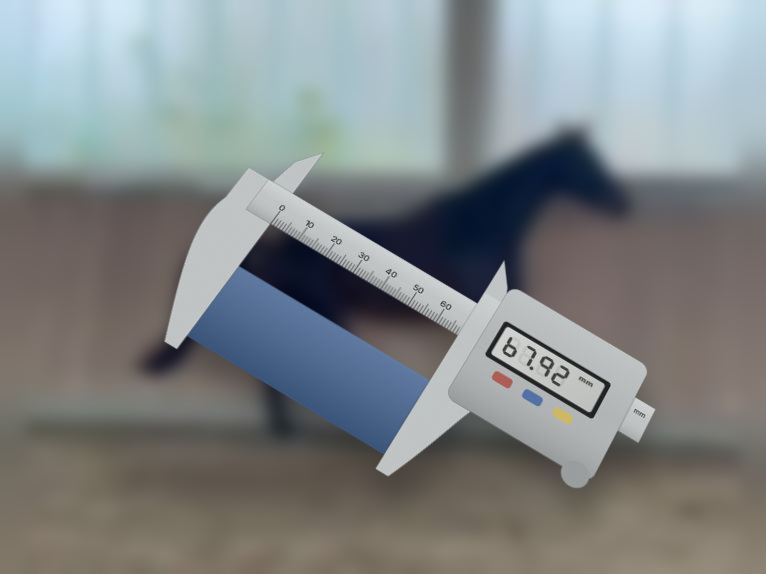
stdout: 67.92 (mm)
